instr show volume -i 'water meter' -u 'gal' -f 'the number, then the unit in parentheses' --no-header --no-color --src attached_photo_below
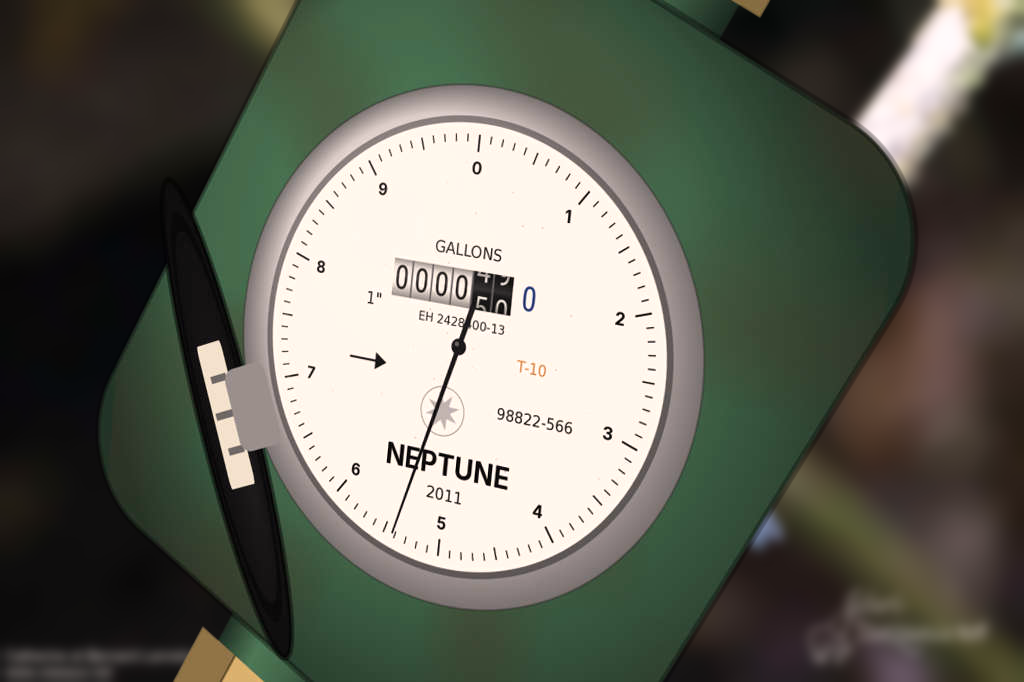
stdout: 495.4 (gal)
